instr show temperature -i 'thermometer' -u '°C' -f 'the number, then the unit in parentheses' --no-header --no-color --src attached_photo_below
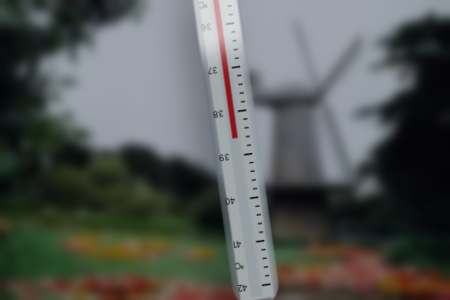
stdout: 38.6 (°C)
